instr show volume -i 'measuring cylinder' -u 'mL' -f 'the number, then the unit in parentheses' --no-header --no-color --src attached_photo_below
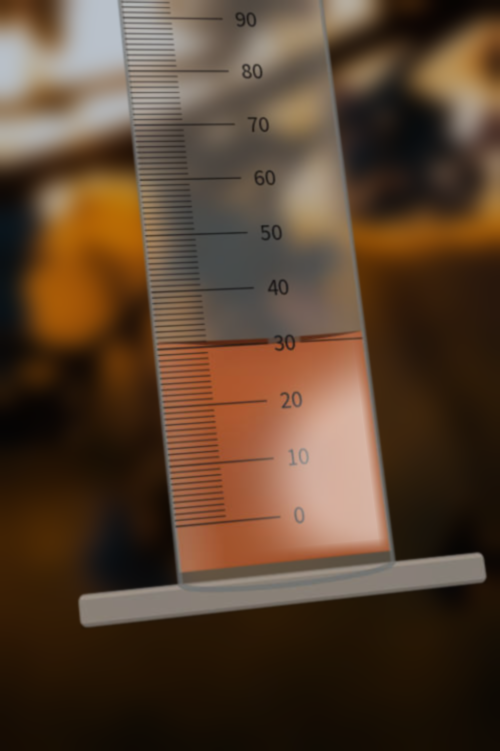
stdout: 30 (mL)
